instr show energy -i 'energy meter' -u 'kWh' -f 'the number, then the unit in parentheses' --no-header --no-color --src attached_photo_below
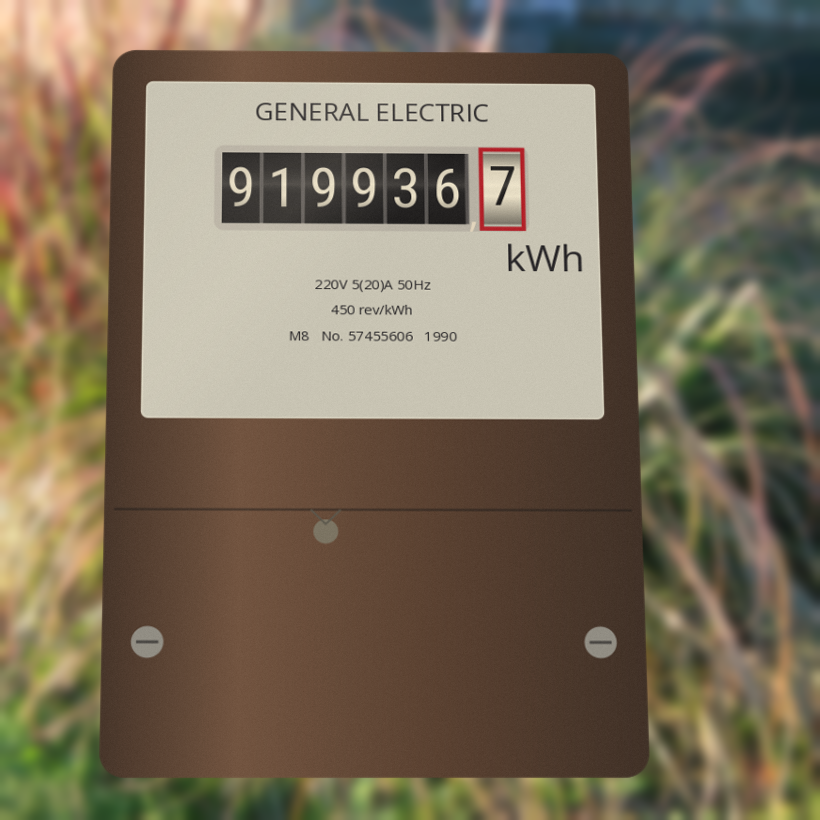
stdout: 919936.7 (kWh)
